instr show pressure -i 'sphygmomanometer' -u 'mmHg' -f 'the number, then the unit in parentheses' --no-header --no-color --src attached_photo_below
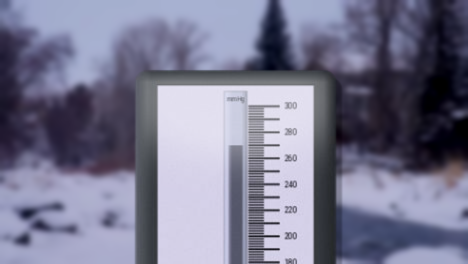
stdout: 270 (mmHg)
